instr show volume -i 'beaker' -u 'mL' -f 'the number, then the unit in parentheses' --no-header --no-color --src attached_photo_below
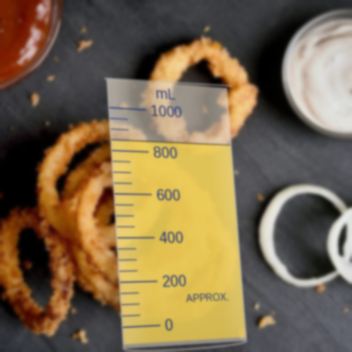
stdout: 850 (mL)
